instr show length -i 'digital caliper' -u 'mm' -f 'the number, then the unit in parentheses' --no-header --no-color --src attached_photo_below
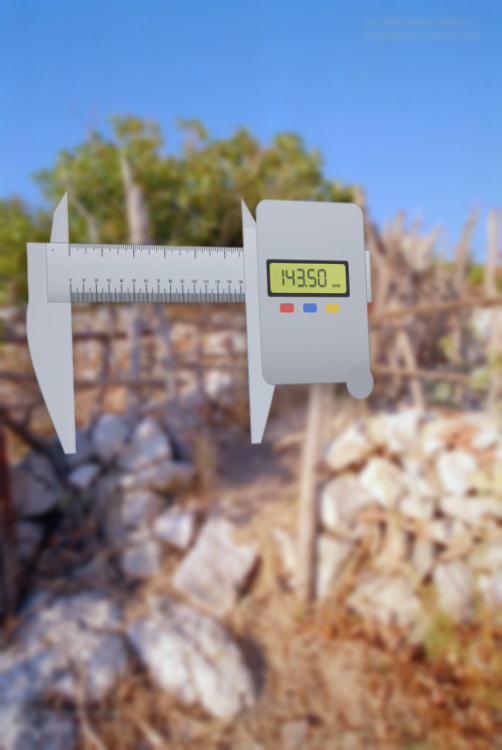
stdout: 143.50 (mm)
